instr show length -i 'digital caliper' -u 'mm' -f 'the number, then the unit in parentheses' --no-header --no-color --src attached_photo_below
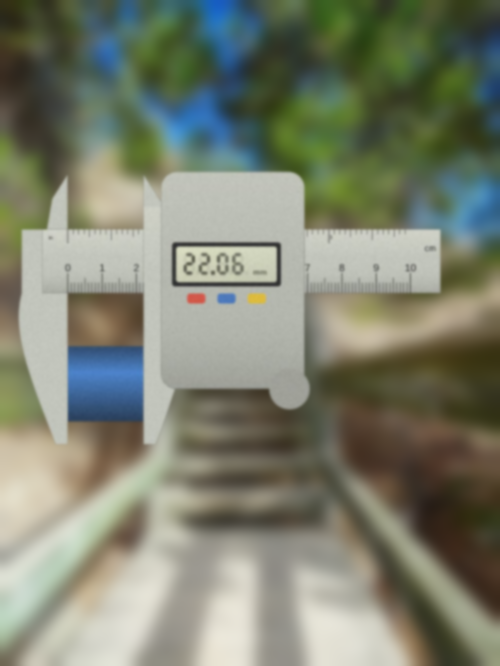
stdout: 22.06 (mm)
